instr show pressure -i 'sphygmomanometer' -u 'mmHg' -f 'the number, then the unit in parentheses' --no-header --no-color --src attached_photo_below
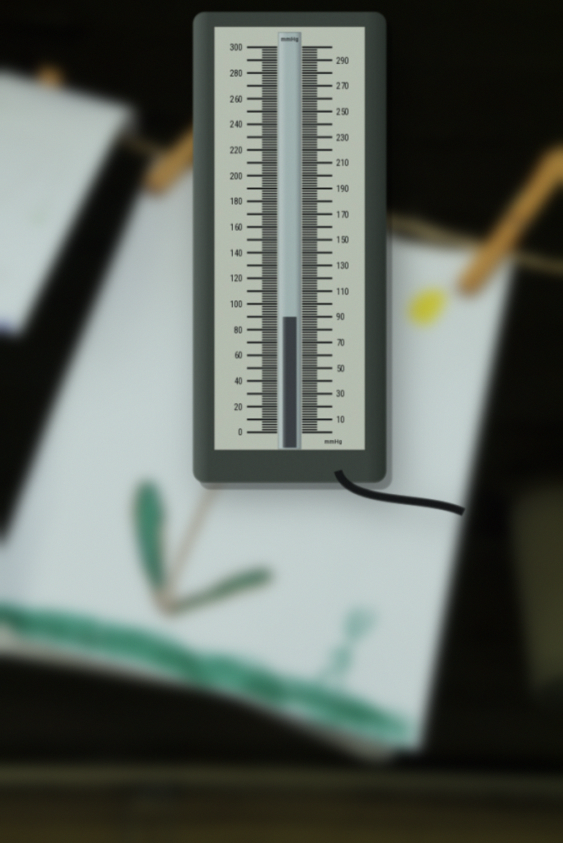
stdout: 90 (mmHg)
